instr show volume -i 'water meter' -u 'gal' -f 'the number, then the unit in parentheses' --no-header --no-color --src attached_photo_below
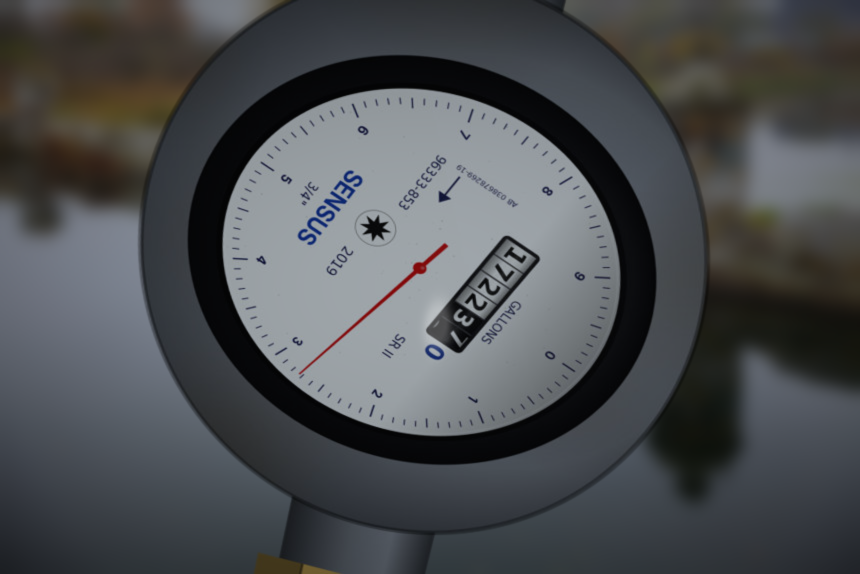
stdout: 1722372.7 (gal)
